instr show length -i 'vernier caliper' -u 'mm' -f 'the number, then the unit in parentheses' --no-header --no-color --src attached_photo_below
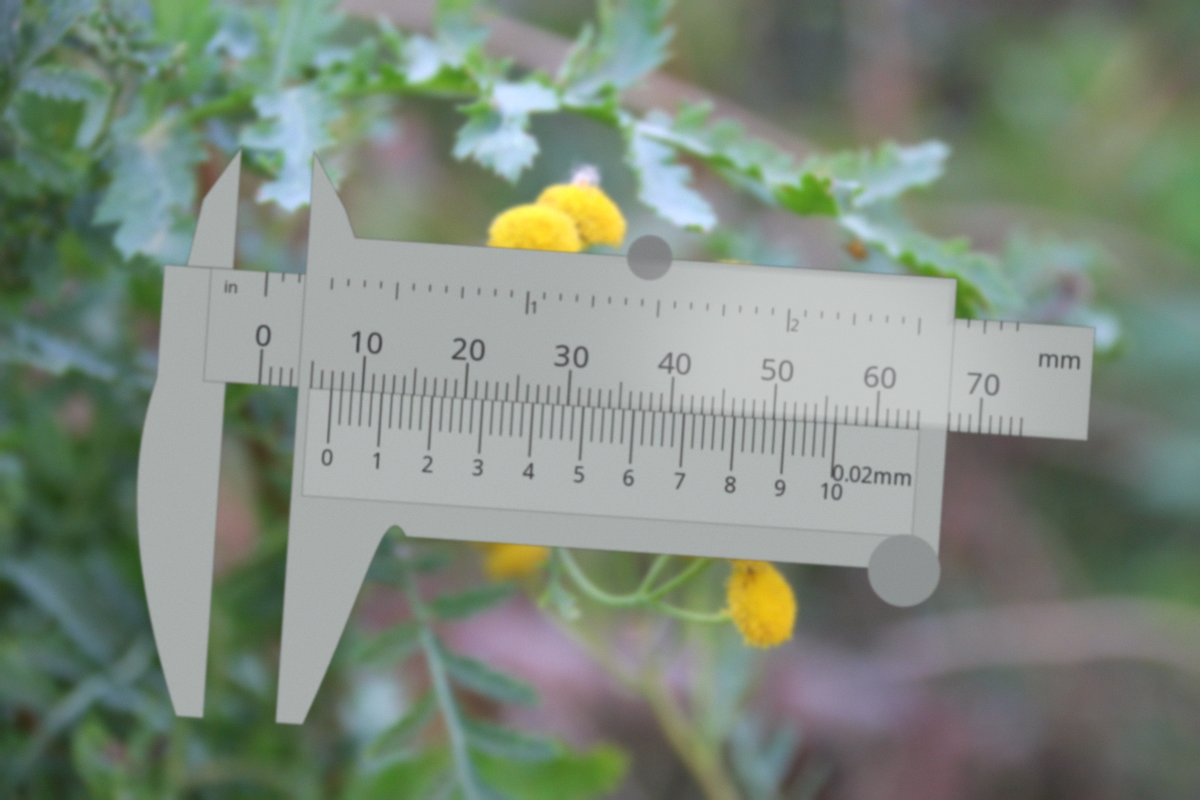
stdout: 7.0 (mm)
